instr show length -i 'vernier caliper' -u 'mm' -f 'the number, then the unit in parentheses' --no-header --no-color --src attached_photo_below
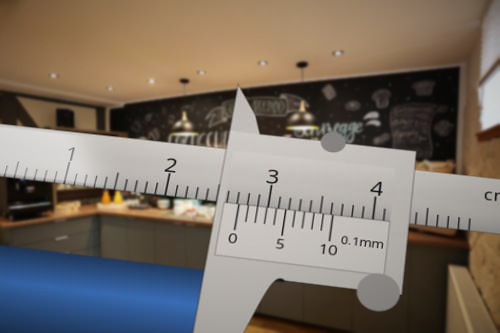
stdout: 27.2 (mm)
